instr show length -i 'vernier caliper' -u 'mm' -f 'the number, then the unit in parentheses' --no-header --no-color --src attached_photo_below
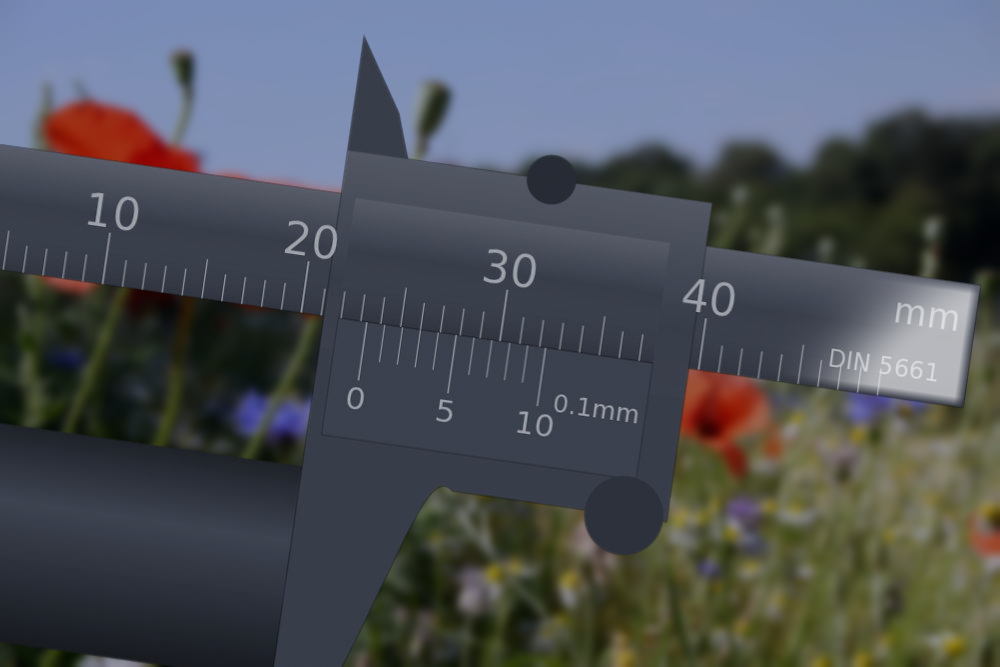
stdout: 23.3 (mm)
